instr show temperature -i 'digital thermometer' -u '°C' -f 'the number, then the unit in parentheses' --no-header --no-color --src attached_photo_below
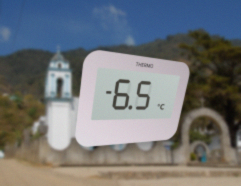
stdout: -6.5 (°C)
